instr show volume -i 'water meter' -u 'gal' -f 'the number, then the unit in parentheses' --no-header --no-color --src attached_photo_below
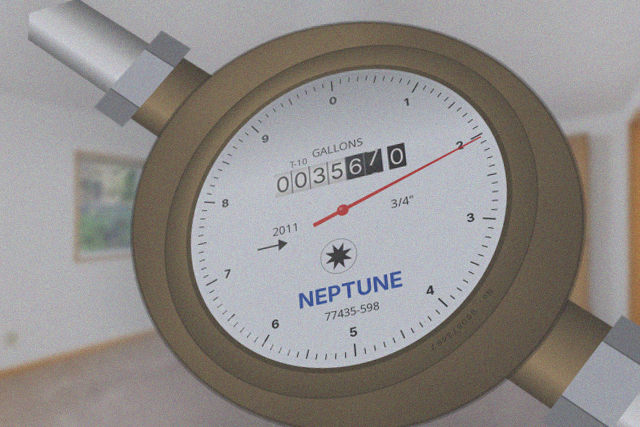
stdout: 35672.0 (gal)
